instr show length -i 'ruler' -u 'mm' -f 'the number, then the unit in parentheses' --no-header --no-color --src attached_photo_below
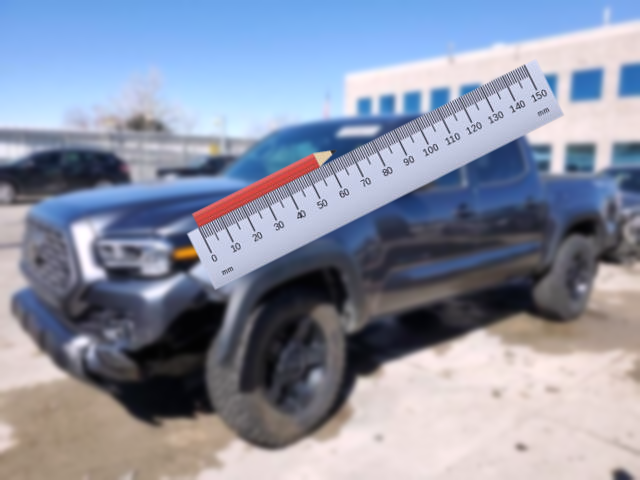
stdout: 65 (mm)
